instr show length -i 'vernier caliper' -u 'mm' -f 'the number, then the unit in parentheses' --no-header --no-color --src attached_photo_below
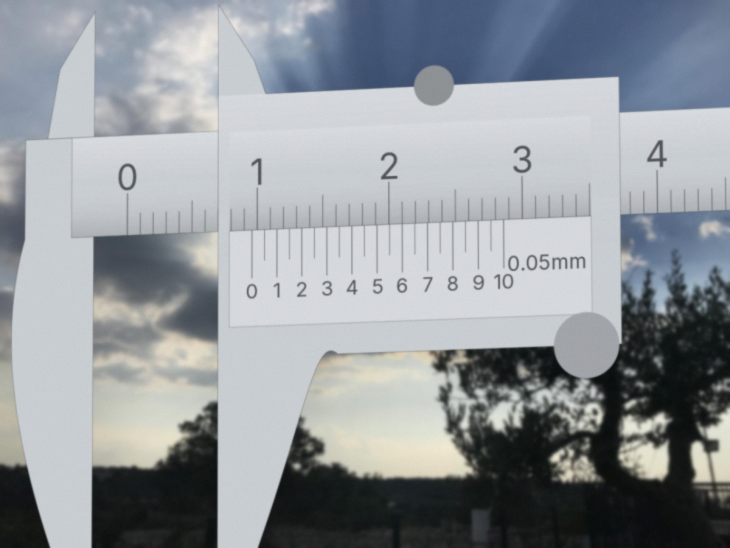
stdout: 9.6 (mm)
